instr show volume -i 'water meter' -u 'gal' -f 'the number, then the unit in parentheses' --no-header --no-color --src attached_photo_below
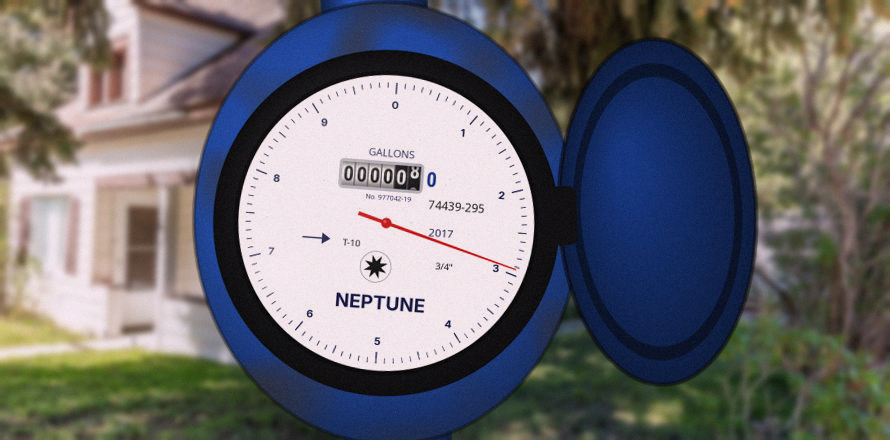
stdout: 82.9 (gal)
